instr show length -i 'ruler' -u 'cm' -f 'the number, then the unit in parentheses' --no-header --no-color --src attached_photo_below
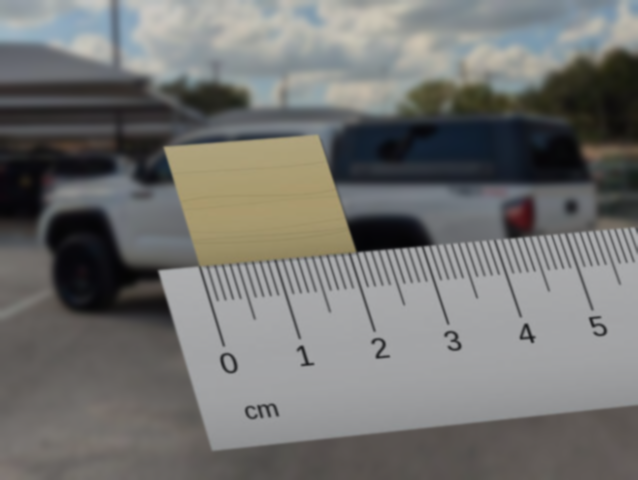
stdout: 2.1 (cm)
